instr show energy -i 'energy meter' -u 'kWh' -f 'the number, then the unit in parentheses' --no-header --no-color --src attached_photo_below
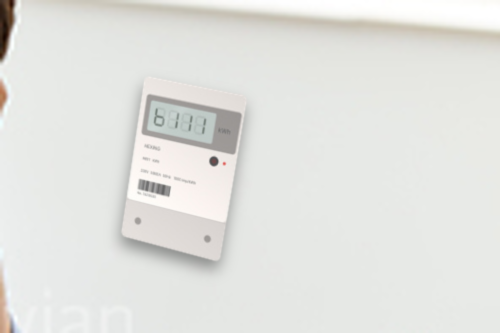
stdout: 6111 (kWh)
